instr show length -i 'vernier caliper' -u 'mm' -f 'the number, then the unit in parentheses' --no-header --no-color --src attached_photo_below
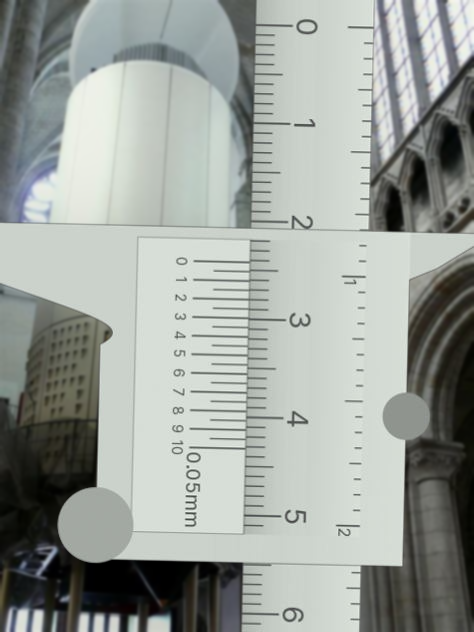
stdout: 24.2 (mm)
